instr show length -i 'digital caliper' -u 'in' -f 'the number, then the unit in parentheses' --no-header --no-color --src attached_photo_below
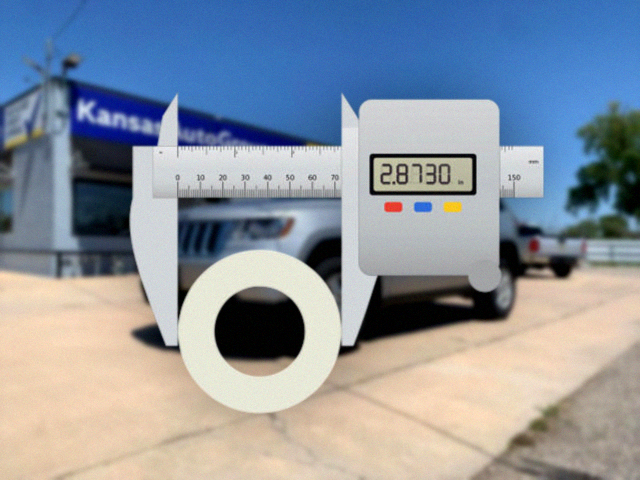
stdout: 2.8730 (in)
